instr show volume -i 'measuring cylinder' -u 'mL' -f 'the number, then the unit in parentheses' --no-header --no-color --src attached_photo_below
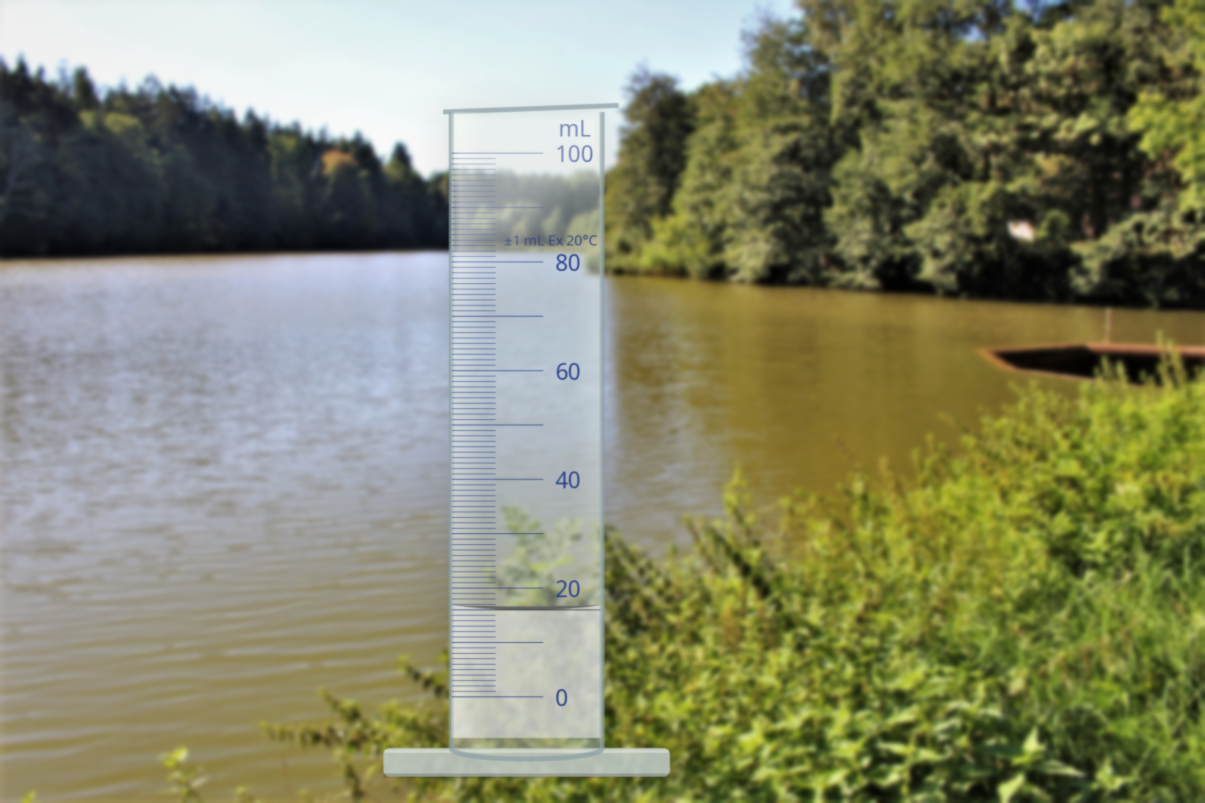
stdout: 16 (mL)
